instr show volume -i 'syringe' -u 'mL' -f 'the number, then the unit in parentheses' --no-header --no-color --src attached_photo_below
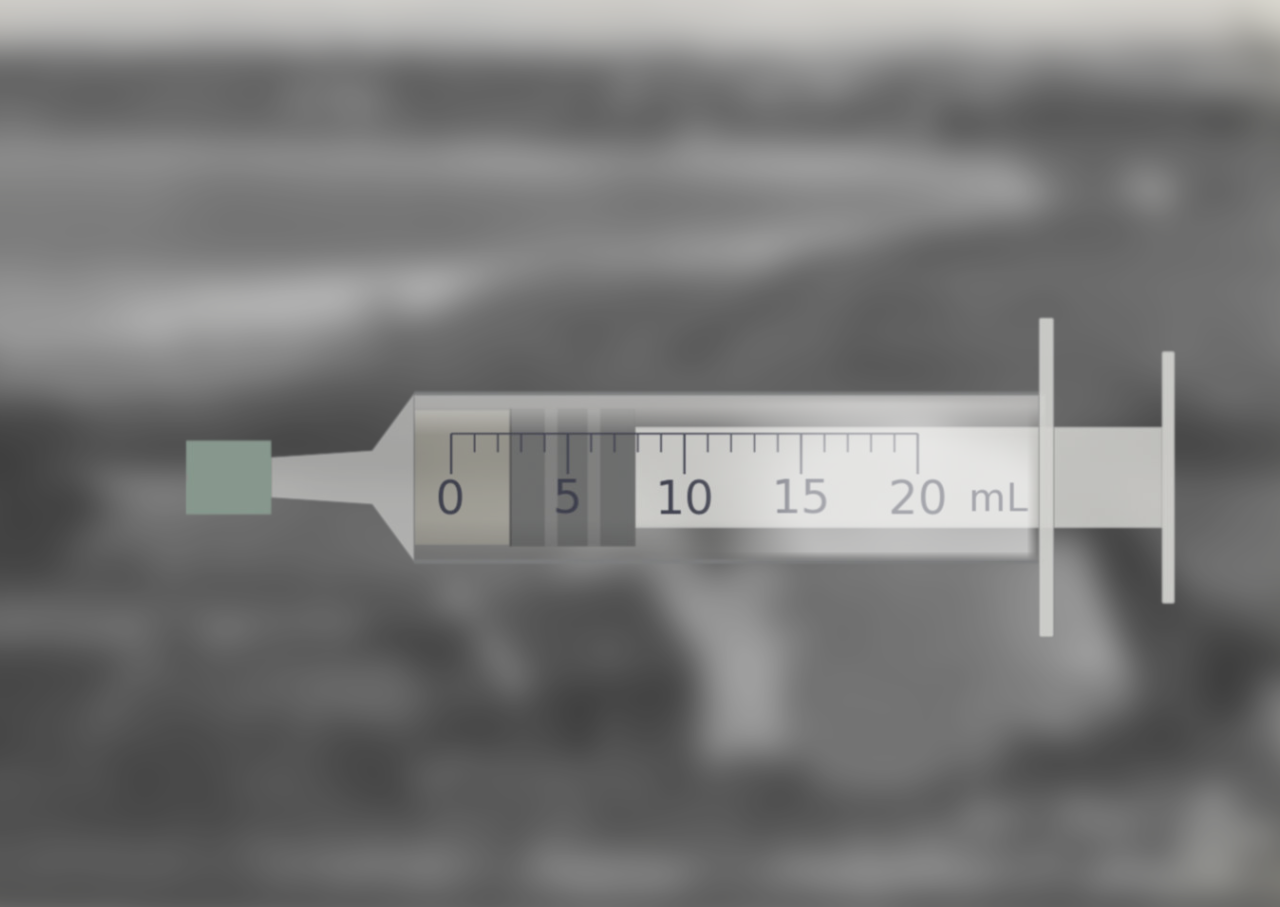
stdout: 2.5 (mL)
